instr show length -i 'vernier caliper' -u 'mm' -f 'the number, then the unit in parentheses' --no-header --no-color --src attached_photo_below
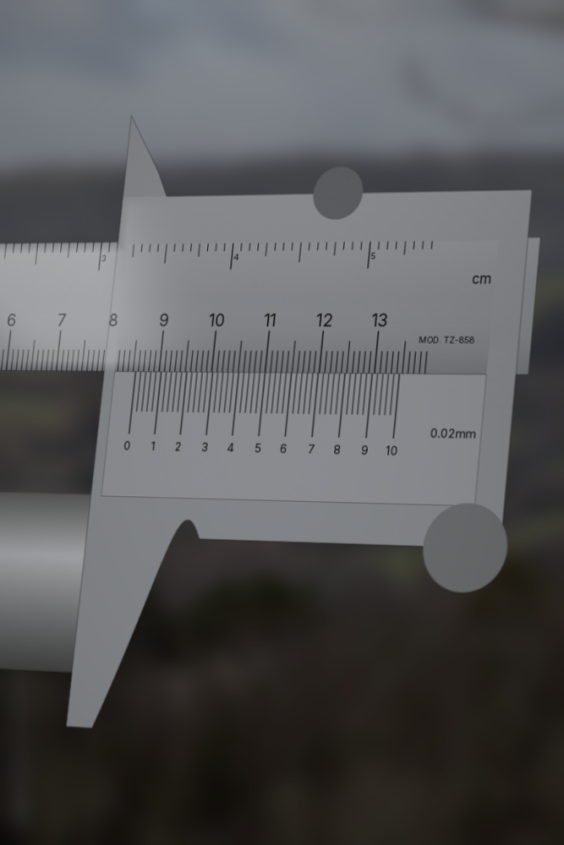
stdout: 85.5 (mm)
